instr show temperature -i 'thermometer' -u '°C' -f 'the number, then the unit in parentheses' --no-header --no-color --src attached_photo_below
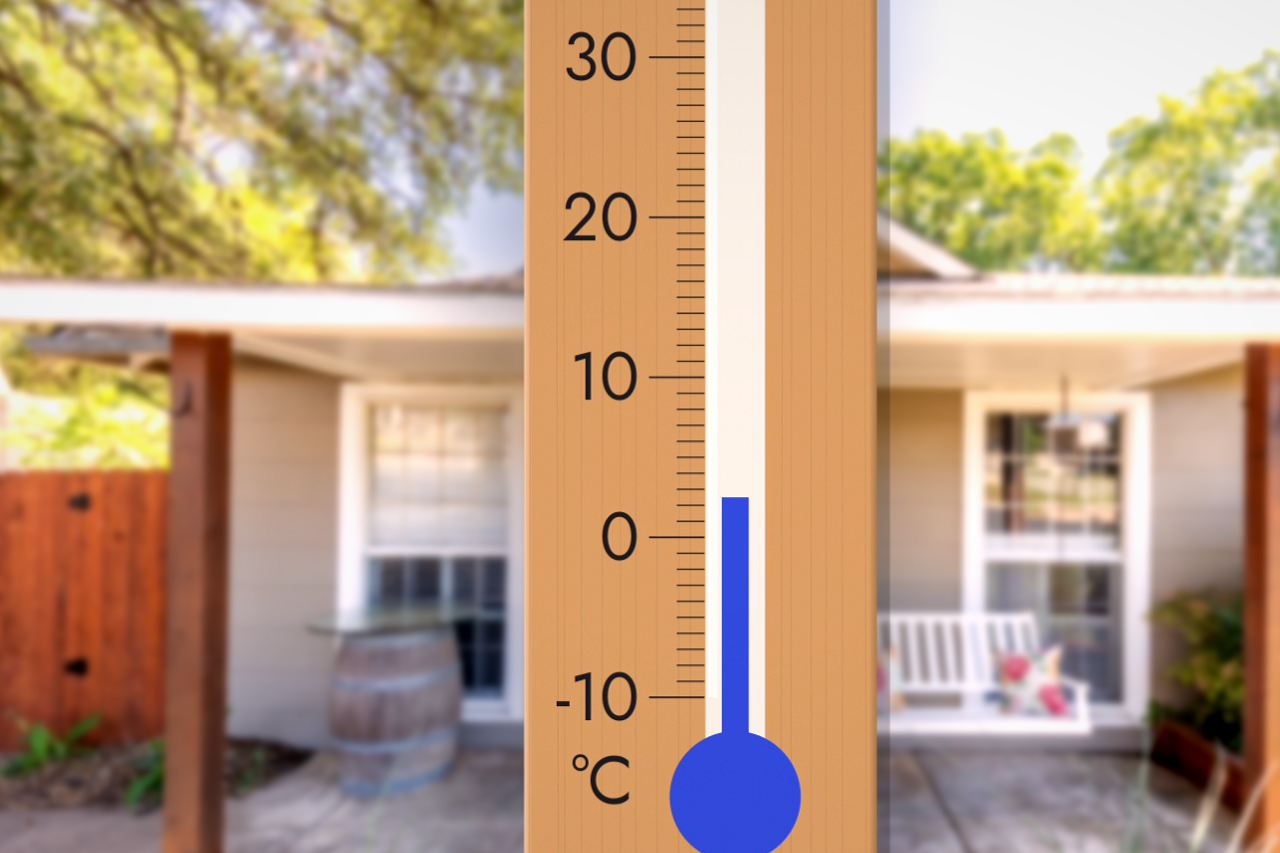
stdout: 2.5 (°C)
